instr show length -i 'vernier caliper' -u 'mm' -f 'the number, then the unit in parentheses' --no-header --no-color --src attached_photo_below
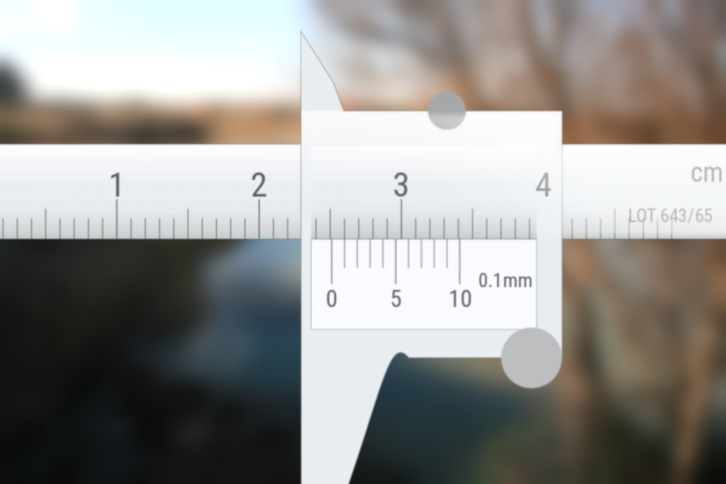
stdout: 25.1 (mm)
